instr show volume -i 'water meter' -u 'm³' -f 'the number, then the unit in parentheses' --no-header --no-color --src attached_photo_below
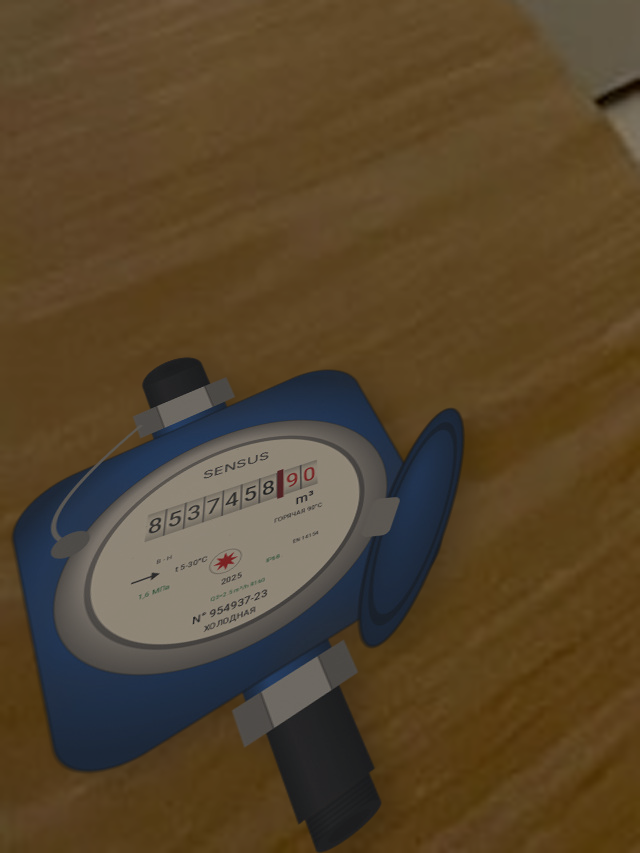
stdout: 8537458.90 (m³)
